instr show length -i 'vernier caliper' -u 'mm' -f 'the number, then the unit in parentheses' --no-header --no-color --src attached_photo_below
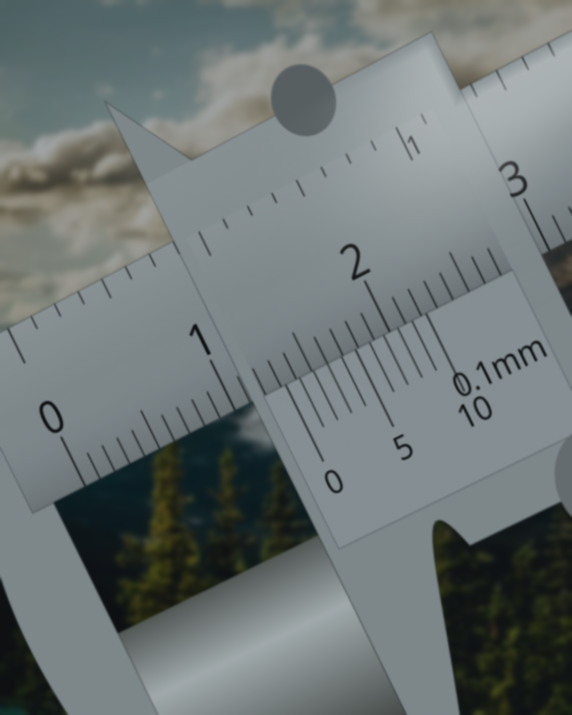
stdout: 13.3 (mm)
